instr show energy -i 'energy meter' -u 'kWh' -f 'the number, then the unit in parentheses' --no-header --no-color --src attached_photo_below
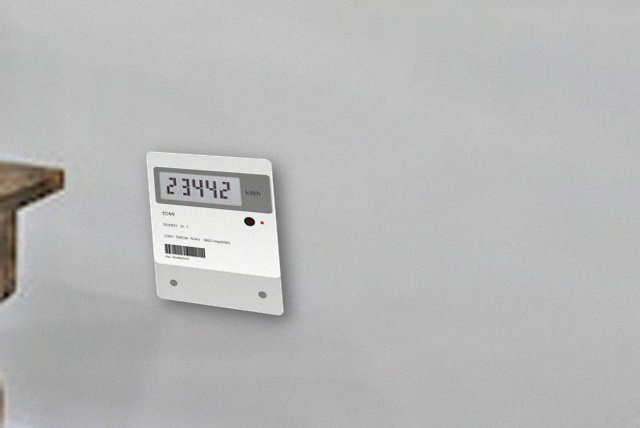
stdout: 23442 (kWh)
